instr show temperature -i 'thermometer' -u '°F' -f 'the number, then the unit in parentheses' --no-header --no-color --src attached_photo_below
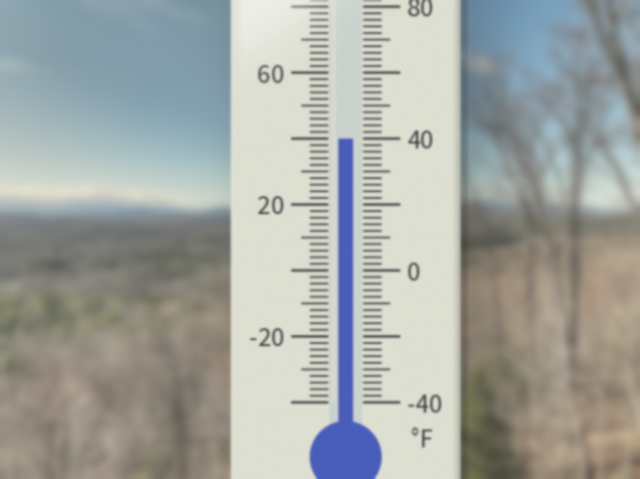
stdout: 40 (°F)
